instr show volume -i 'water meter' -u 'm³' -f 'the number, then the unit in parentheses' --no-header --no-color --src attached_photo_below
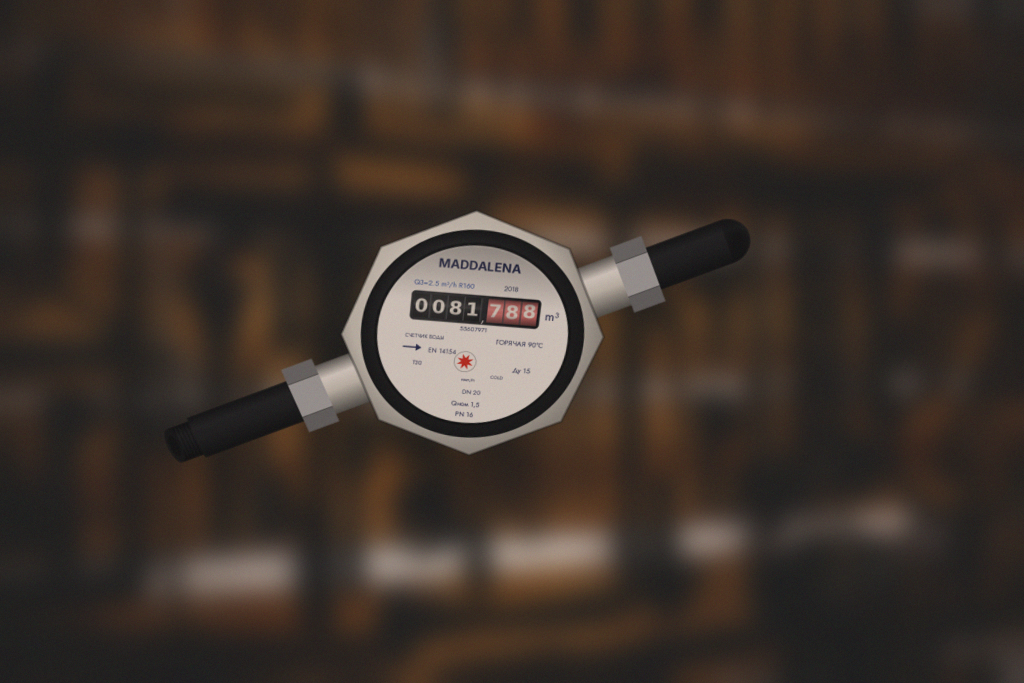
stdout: 81.788 (m³)
